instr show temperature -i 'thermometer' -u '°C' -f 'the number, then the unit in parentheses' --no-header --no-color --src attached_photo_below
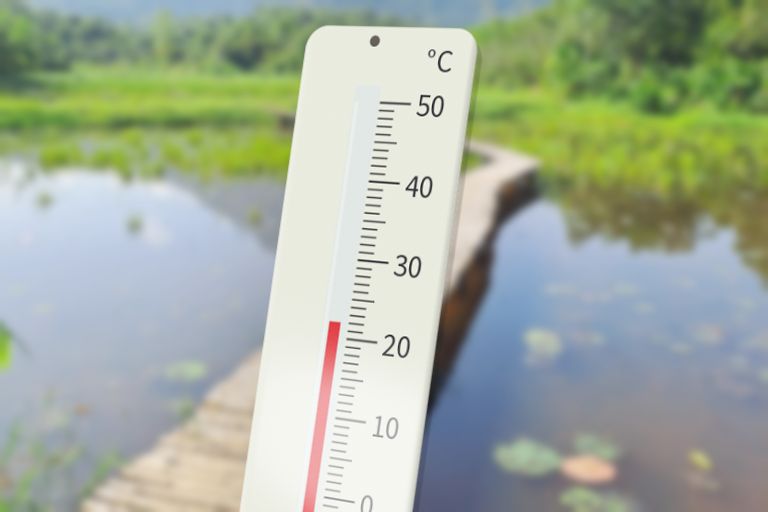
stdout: 22 (°C)
